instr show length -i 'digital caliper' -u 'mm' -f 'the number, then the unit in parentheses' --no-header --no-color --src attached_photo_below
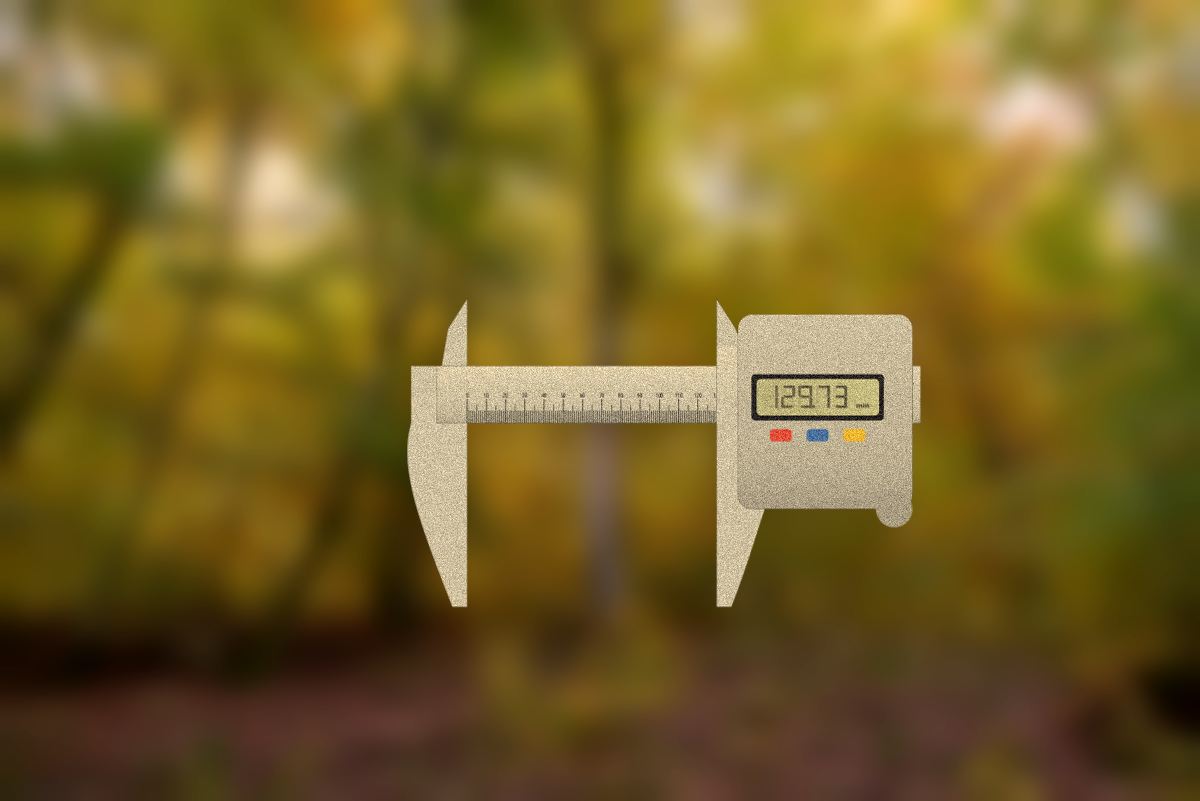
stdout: 129.73 (mm)
